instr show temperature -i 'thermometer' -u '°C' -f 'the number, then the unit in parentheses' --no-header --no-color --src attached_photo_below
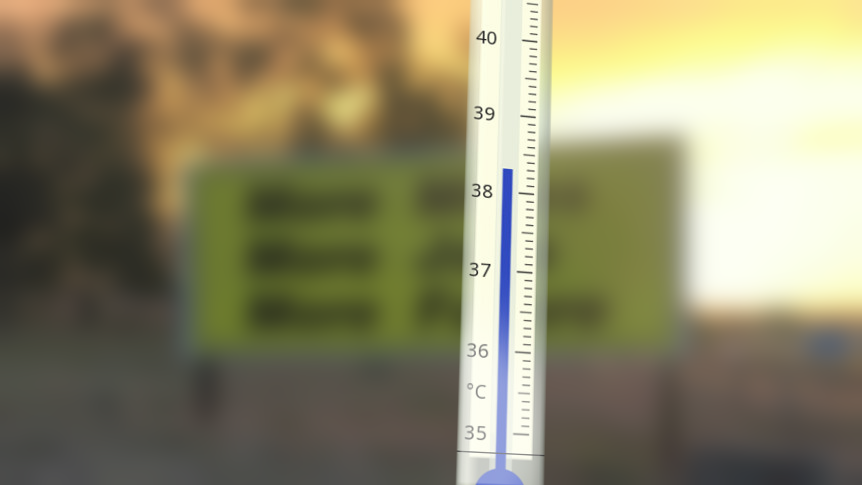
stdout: 38.3 (°C)
